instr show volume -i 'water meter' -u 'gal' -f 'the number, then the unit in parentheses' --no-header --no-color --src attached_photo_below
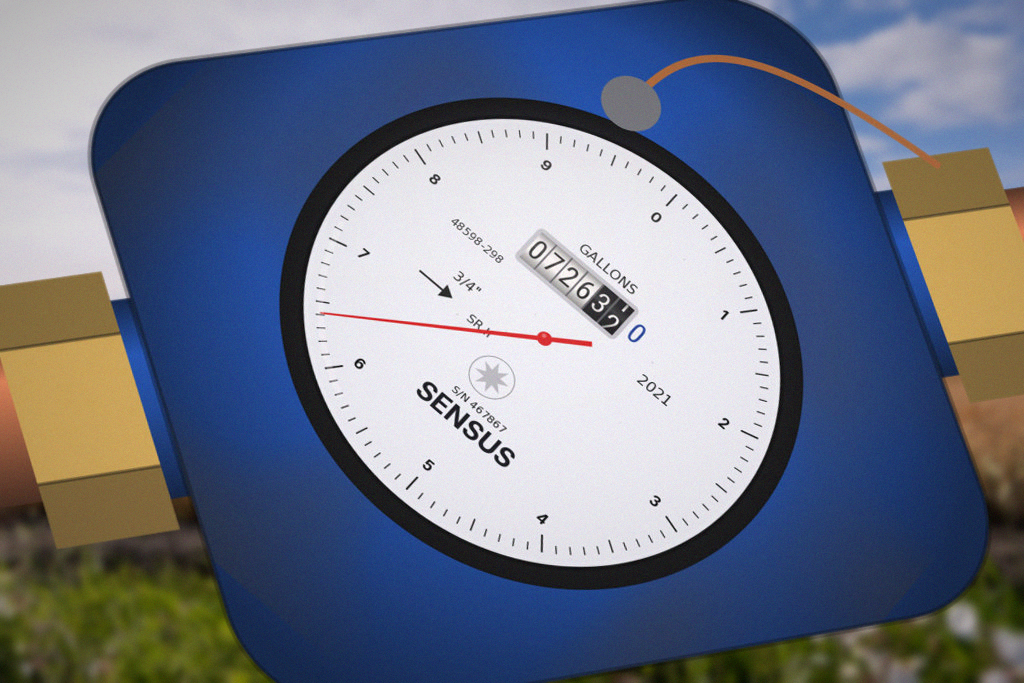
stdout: 726316.4 (gal)
